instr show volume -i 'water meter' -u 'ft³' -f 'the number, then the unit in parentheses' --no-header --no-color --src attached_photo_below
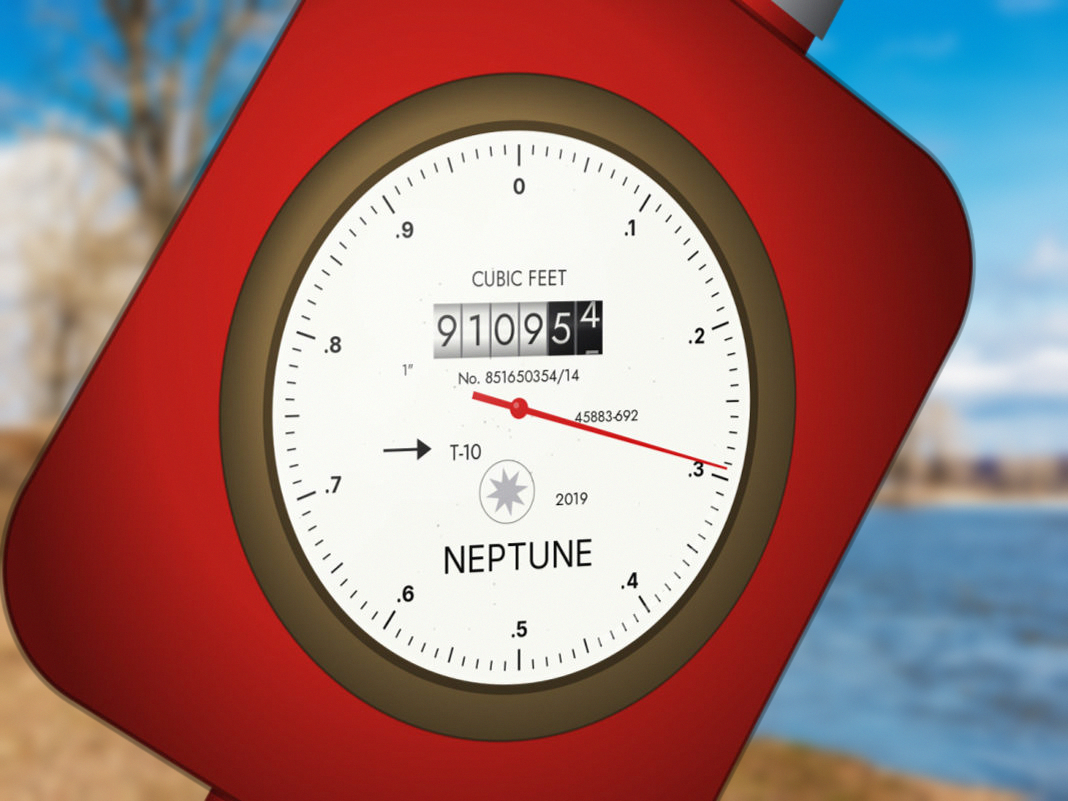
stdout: 910954.29 (ft³)
